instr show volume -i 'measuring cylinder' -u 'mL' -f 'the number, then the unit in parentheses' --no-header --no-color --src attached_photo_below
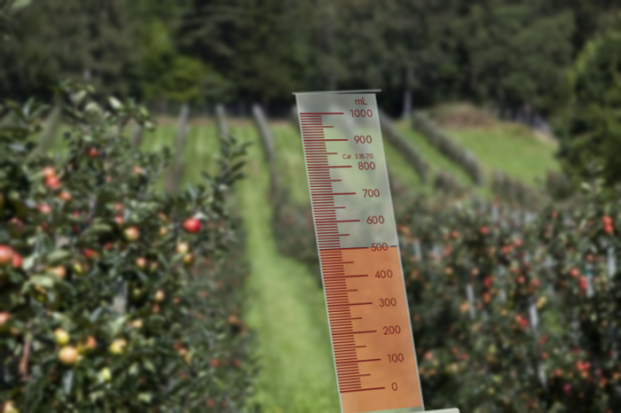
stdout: 500 (mL)
